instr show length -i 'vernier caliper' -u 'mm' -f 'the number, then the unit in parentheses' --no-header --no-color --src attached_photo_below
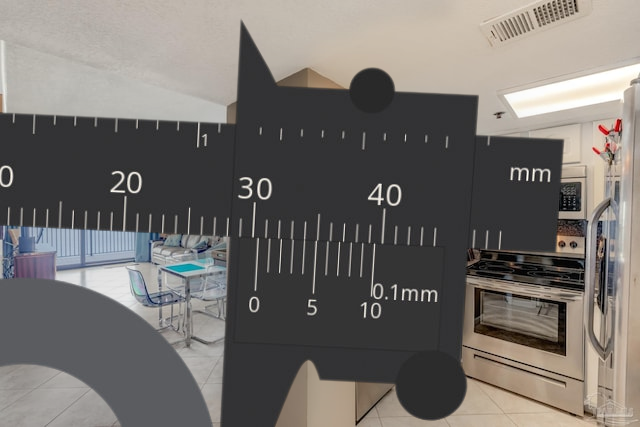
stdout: 30.4 (mm)
